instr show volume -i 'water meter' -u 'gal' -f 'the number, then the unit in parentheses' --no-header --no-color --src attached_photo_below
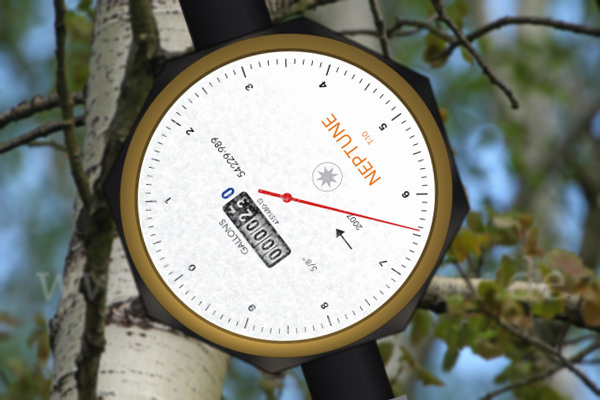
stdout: 226.4 (gal)
